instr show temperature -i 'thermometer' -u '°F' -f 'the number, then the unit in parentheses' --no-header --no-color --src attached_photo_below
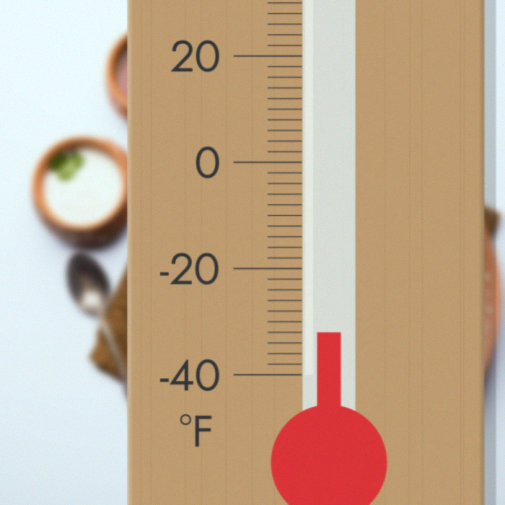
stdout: -32 (°F)
